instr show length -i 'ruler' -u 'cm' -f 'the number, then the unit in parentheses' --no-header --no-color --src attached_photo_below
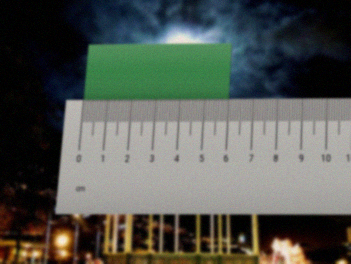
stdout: 6 (cm)
